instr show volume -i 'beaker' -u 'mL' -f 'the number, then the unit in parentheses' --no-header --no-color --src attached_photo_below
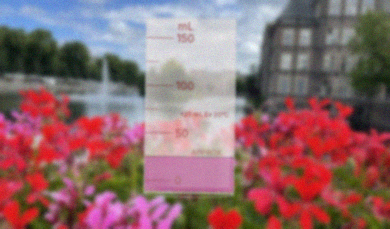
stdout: 25 (mL)
